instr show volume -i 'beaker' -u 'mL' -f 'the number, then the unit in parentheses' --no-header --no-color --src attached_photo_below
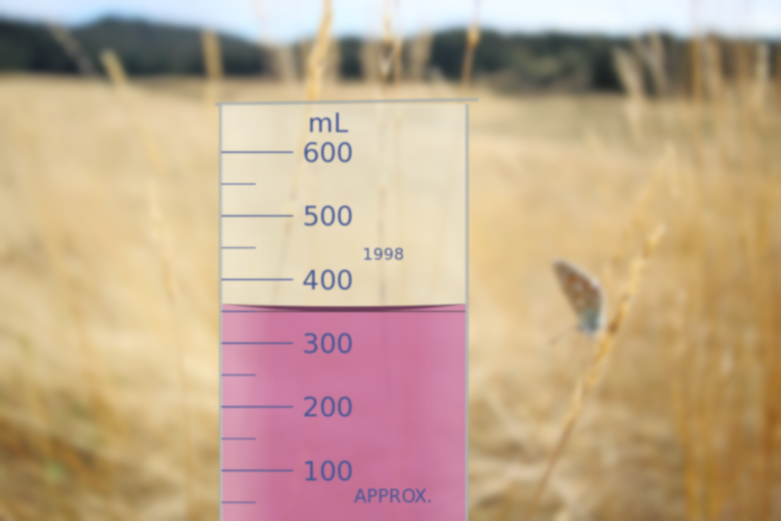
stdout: 350 (mL)
